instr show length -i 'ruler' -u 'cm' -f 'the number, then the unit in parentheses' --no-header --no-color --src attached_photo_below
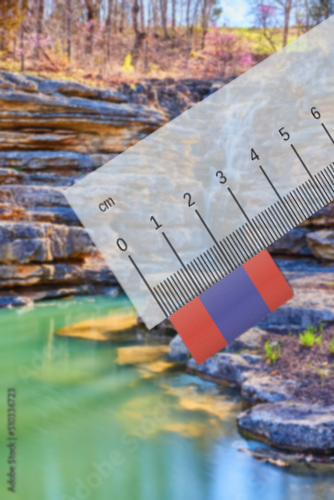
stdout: 3 (cm)
